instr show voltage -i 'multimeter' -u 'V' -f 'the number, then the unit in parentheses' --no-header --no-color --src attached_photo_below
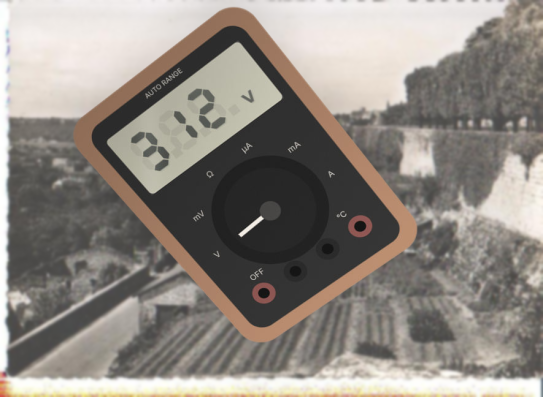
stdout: 312 (V)
